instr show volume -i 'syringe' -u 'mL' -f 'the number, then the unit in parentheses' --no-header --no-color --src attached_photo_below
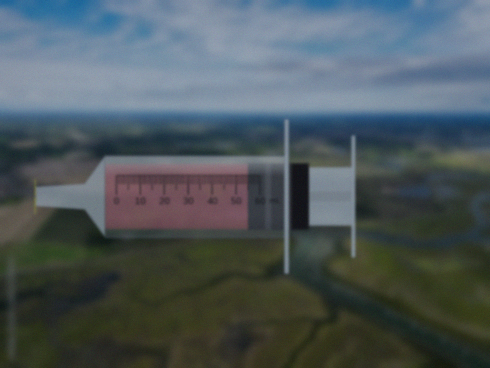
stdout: 55 (mL)
